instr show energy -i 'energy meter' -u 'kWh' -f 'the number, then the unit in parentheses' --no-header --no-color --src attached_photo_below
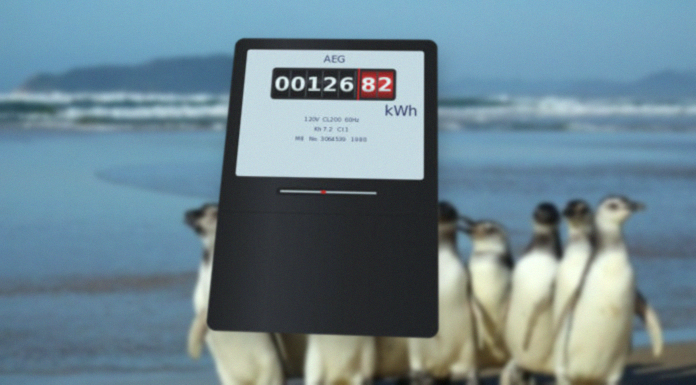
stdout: 126.82 (kWh)
